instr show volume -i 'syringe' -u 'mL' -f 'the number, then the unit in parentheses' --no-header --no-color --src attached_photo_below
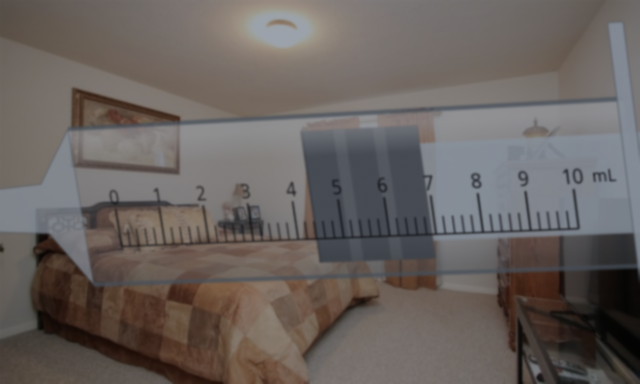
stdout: 4.4 (mL)
